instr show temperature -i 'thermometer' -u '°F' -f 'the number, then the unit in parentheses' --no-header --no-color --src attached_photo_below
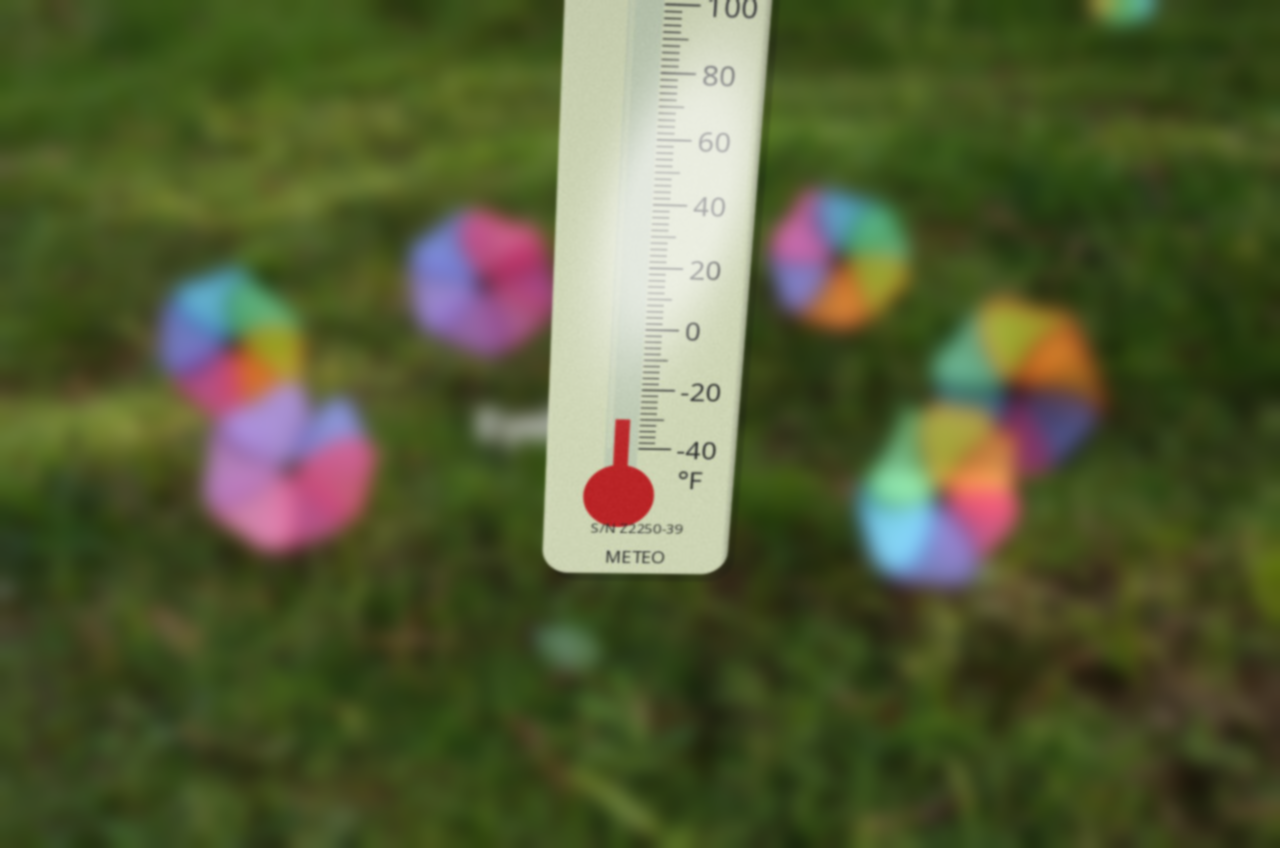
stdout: -30 (°F)
